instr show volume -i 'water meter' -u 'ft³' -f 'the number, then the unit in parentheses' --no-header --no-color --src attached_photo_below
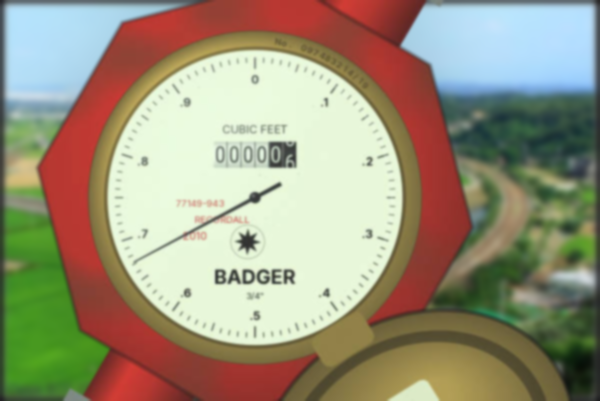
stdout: 5.67 (ft³)
